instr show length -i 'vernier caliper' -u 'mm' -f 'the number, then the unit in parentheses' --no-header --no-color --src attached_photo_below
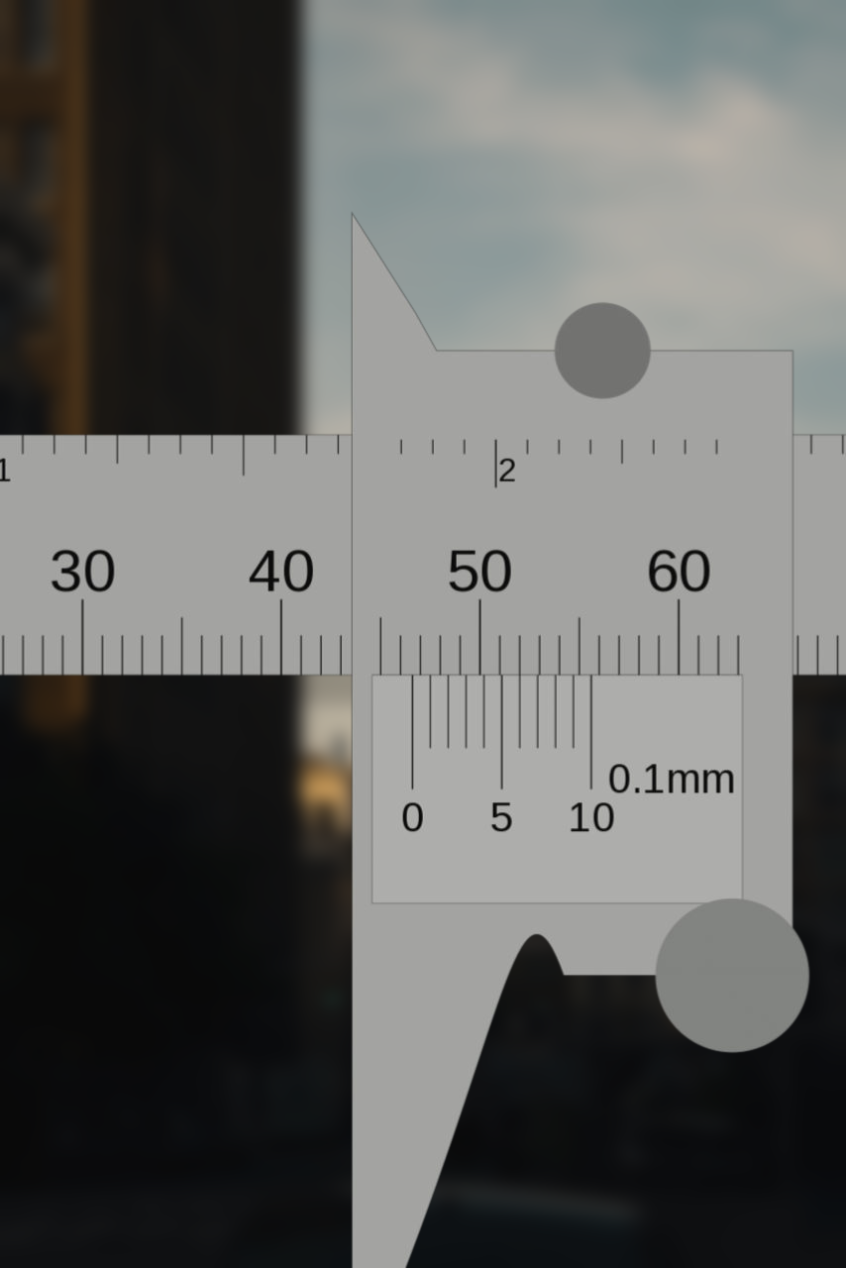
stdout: 46.6 (mm)
